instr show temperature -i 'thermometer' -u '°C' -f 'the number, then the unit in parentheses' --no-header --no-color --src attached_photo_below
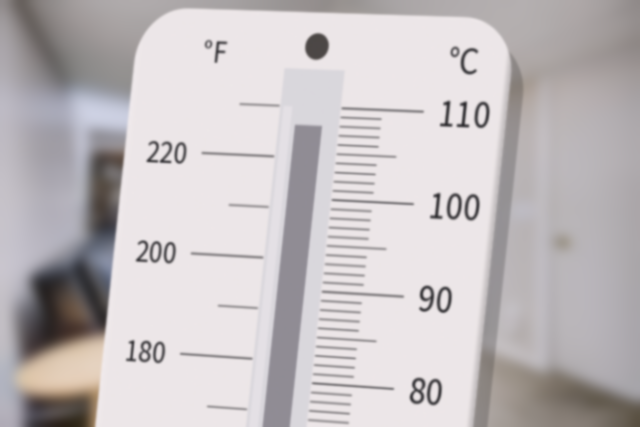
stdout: 108 (°C)
